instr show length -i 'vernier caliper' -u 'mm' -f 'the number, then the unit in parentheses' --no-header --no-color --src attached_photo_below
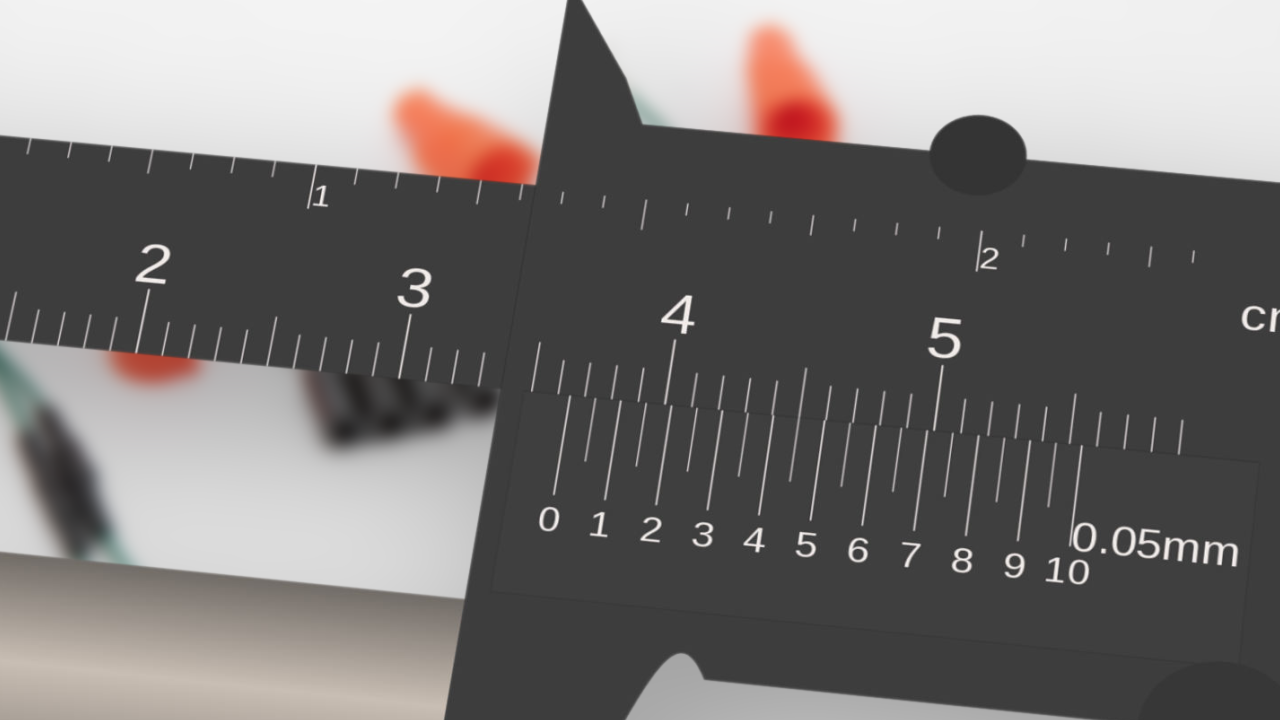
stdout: 36.45 (mm)
